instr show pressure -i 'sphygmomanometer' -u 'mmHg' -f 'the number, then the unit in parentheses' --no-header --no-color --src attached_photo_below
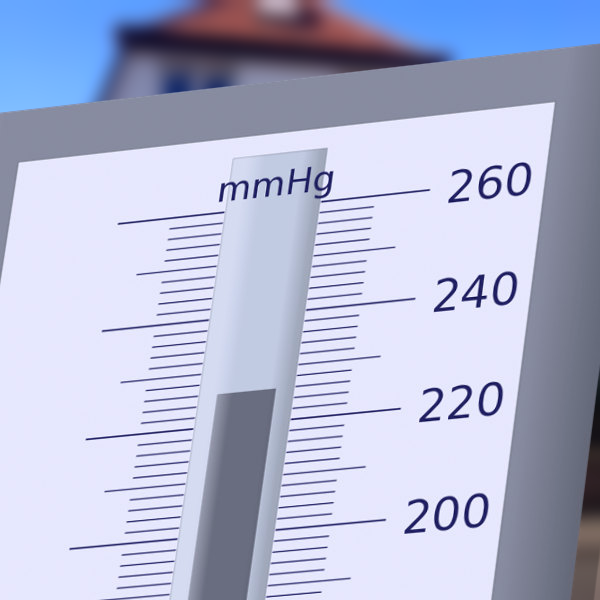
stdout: 226 (mmHg)
